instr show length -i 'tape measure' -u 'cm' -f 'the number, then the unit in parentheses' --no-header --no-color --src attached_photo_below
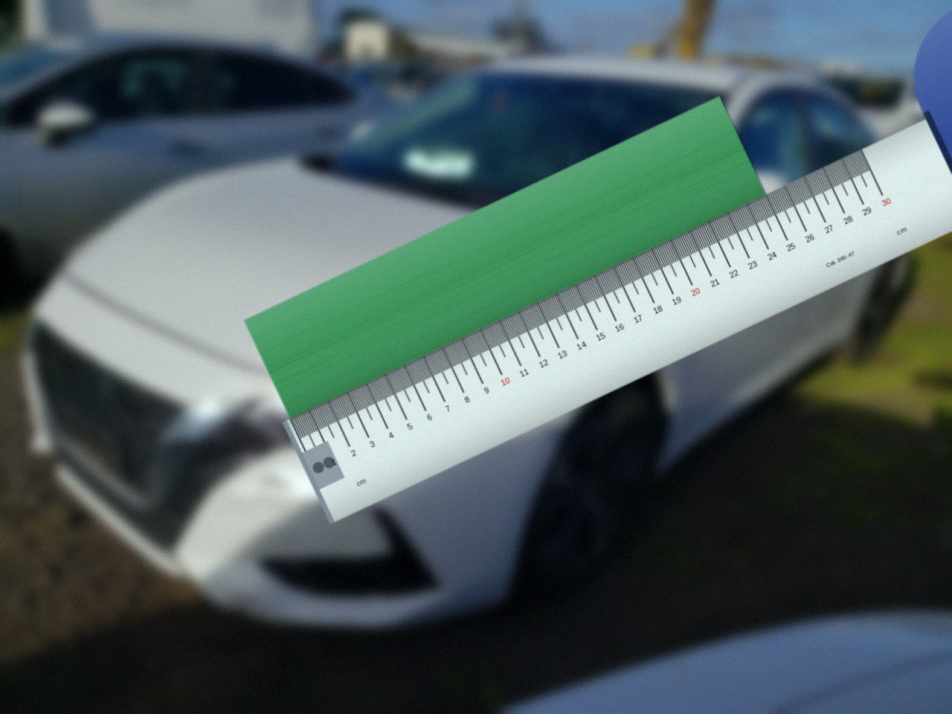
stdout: 25 (cm)
